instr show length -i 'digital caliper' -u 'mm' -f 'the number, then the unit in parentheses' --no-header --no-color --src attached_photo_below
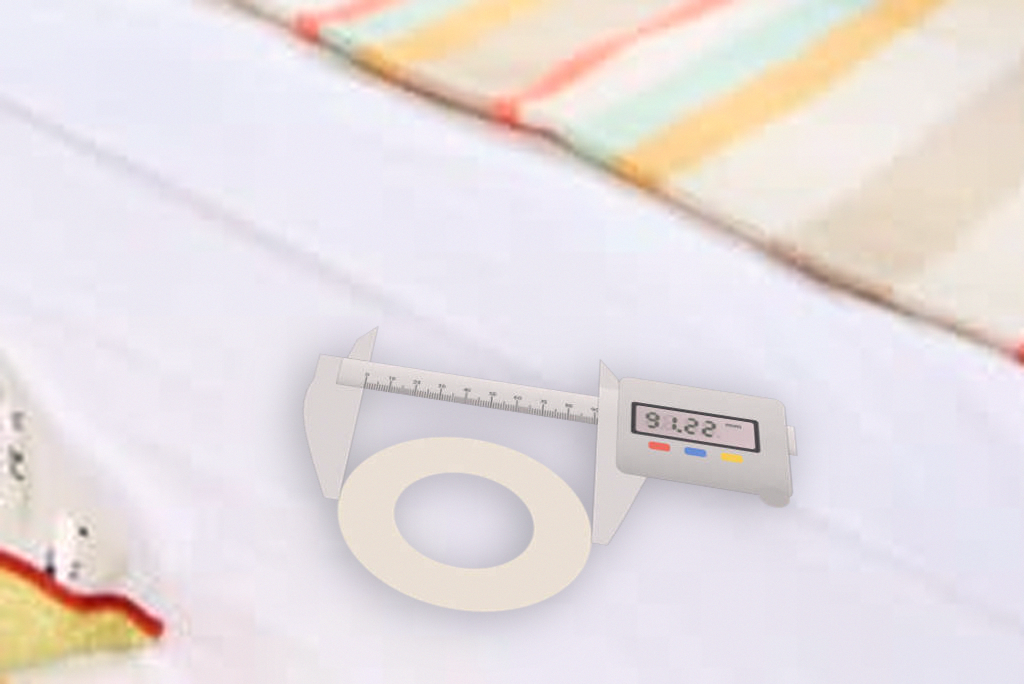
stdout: 91.22 (mm)
